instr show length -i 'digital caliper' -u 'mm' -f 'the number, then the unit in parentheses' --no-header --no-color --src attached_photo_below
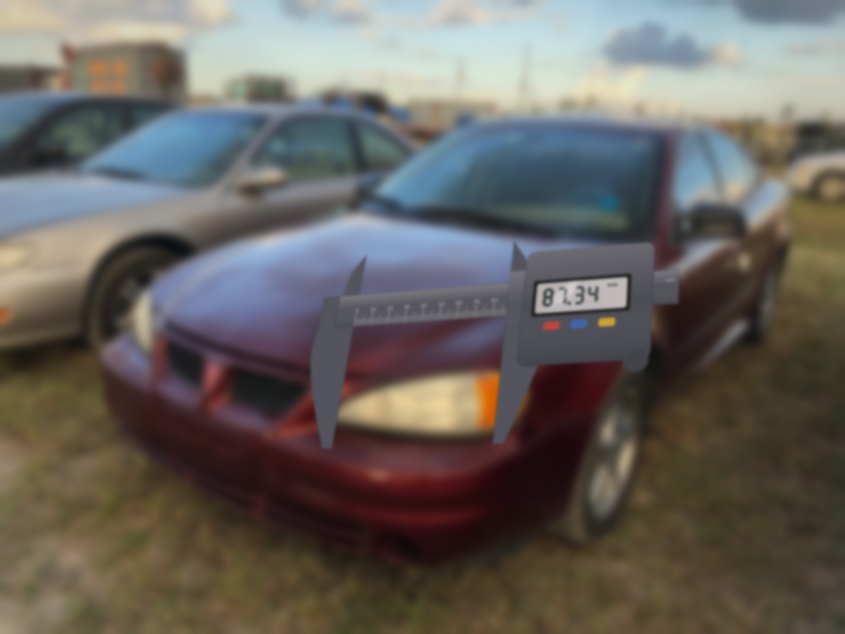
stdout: 87.34 (mm)
